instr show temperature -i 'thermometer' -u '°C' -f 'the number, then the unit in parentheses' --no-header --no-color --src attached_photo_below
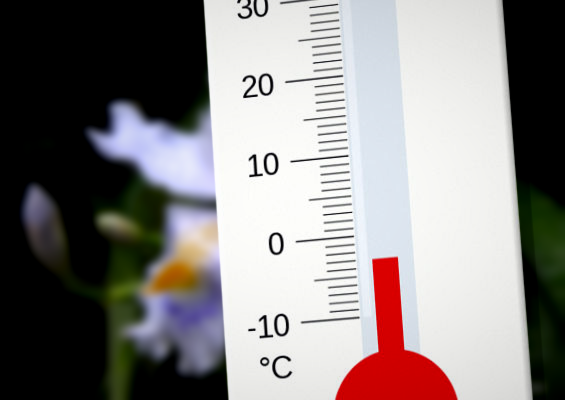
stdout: -3 (°C)
